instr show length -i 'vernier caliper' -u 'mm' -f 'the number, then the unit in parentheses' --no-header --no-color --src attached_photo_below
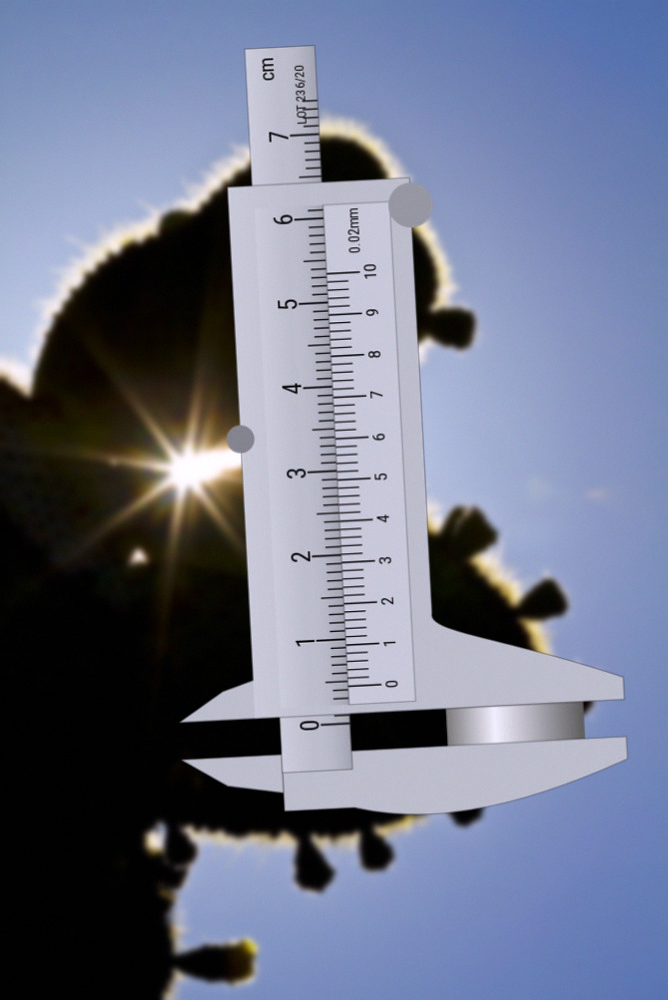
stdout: 4.4 (mm)
